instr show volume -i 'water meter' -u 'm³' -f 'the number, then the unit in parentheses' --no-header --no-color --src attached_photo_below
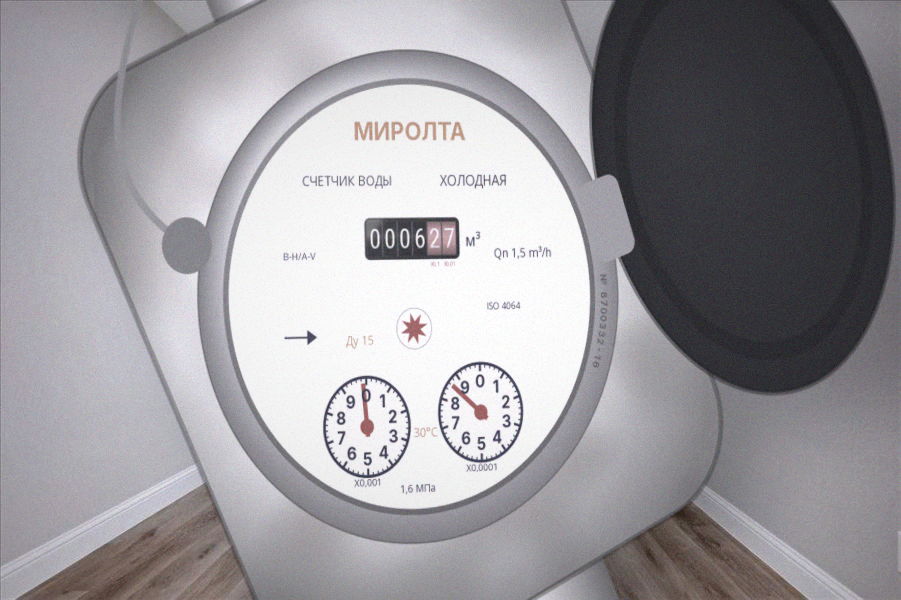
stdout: 6.2698 (m³)
